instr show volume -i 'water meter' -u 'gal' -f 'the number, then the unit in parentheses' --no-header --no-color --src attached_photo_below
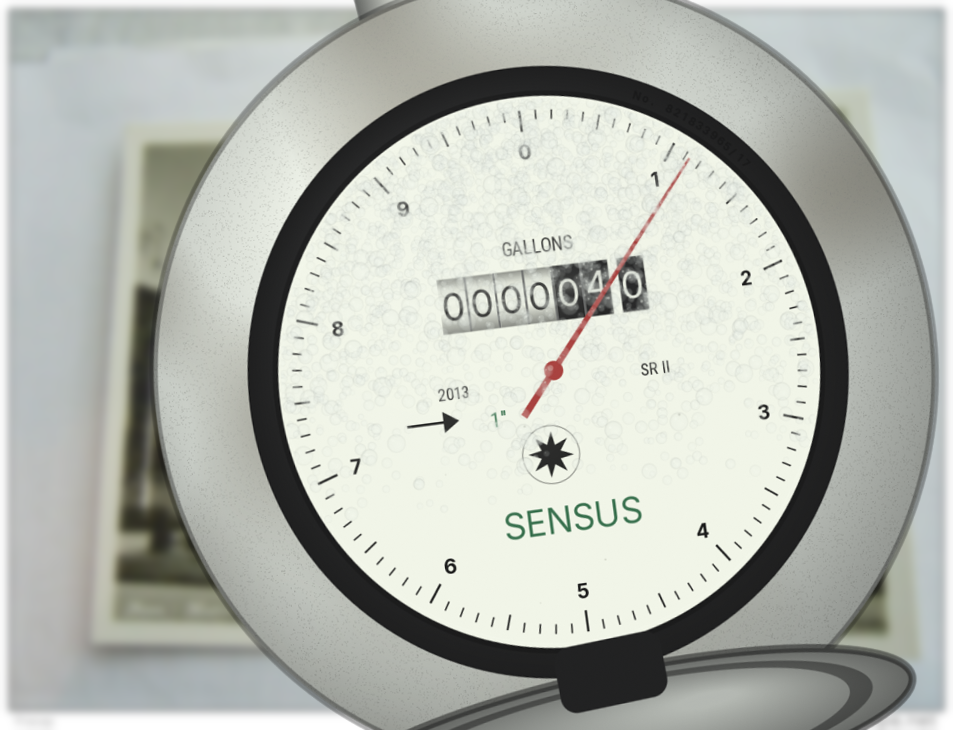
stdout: 41.1 (gal)
